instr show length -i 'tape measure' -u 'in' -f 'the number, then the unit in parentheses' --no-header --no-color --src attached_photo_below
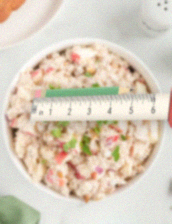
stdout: 5 (in)
